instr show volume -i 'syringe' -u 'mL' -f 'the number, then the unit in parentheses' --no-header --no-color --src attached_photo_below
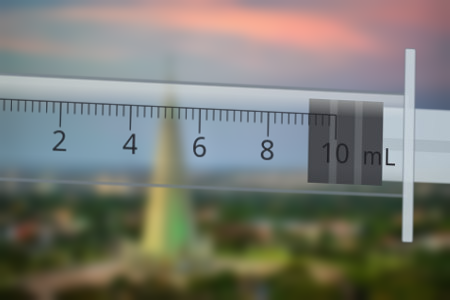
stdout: 9.2 (mL)
